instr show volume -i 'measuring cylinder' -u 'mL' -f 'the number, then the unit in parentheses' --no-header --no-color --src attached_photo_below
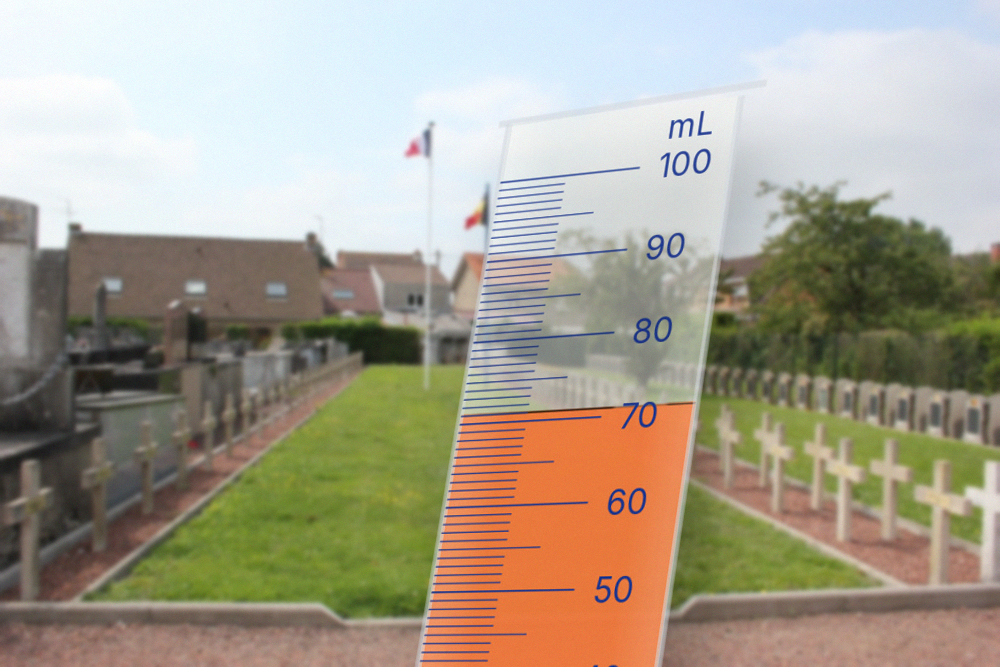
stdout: 71 (mL)
